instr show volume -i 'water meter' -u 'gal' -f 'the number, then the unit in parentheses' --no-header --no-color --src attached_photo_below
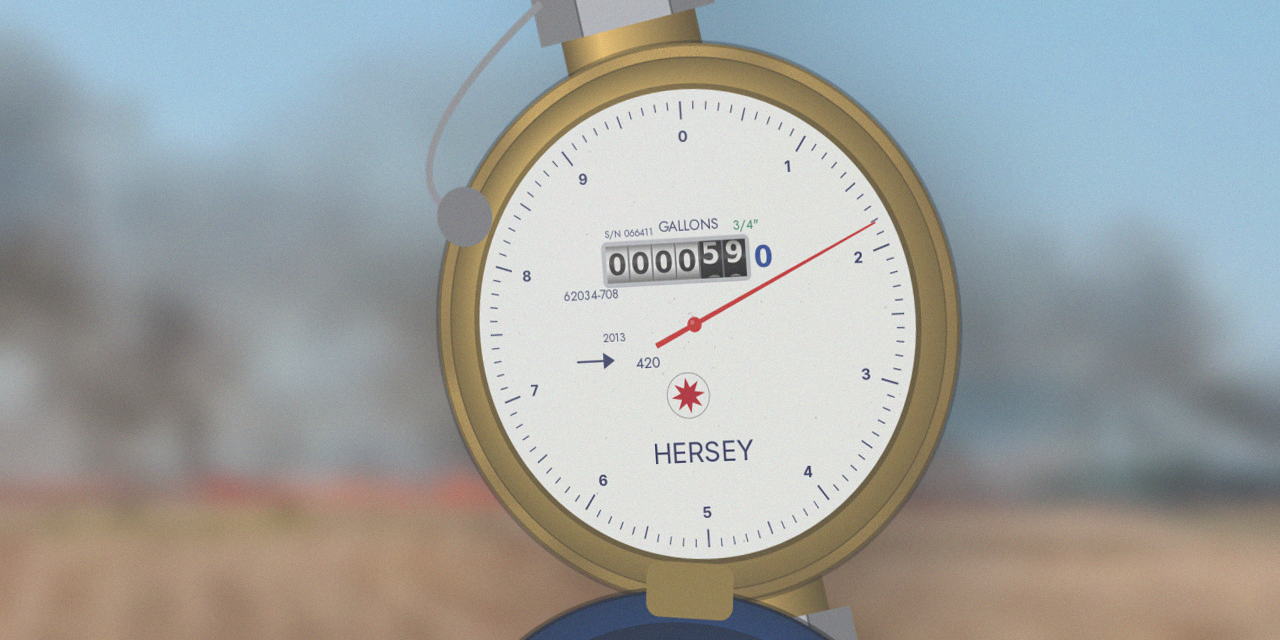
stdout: 591.8 (gal)
